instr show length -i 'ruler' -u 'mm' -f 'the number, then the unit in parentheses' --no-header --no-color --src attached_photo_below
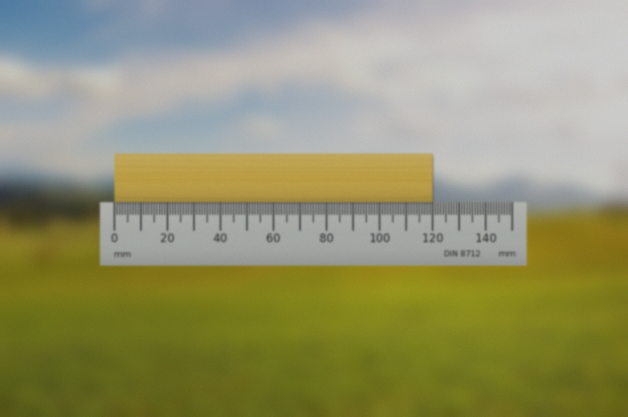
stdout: 120 (mm)
